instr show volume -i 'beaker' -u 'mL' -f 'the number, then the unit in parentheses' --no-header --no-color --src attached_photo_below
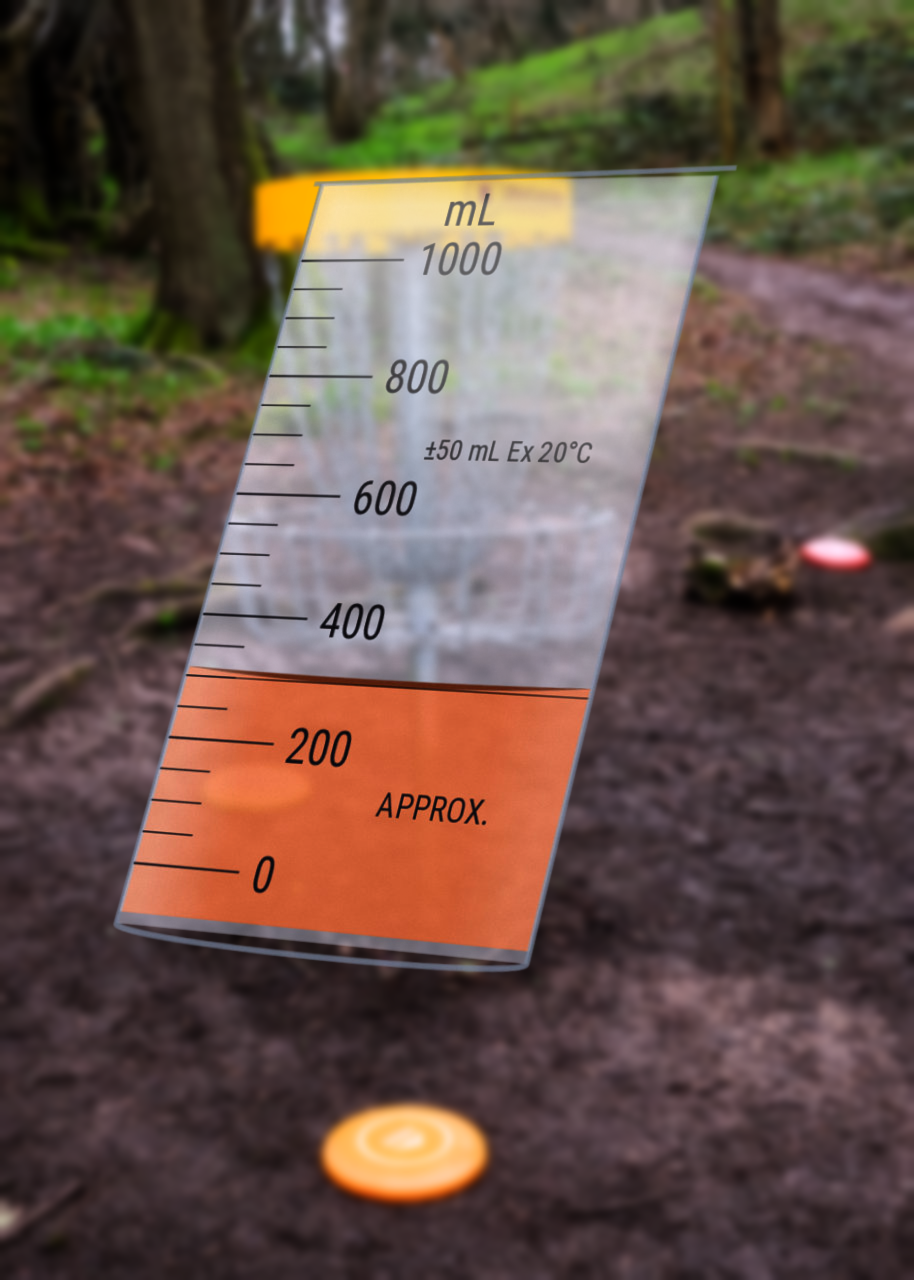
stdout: 300 (mL)
